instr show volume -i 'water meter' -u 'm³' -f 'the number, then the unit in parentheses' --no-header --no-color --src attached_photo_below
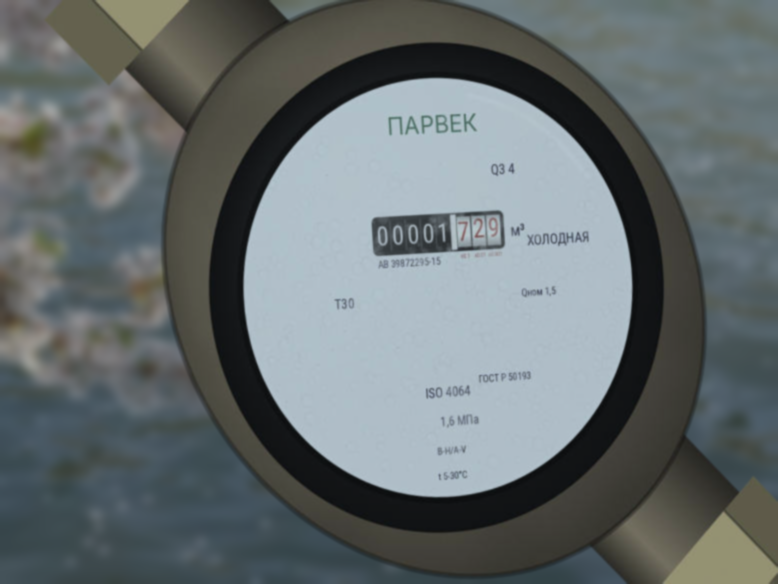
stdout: 1.729 (m³)
